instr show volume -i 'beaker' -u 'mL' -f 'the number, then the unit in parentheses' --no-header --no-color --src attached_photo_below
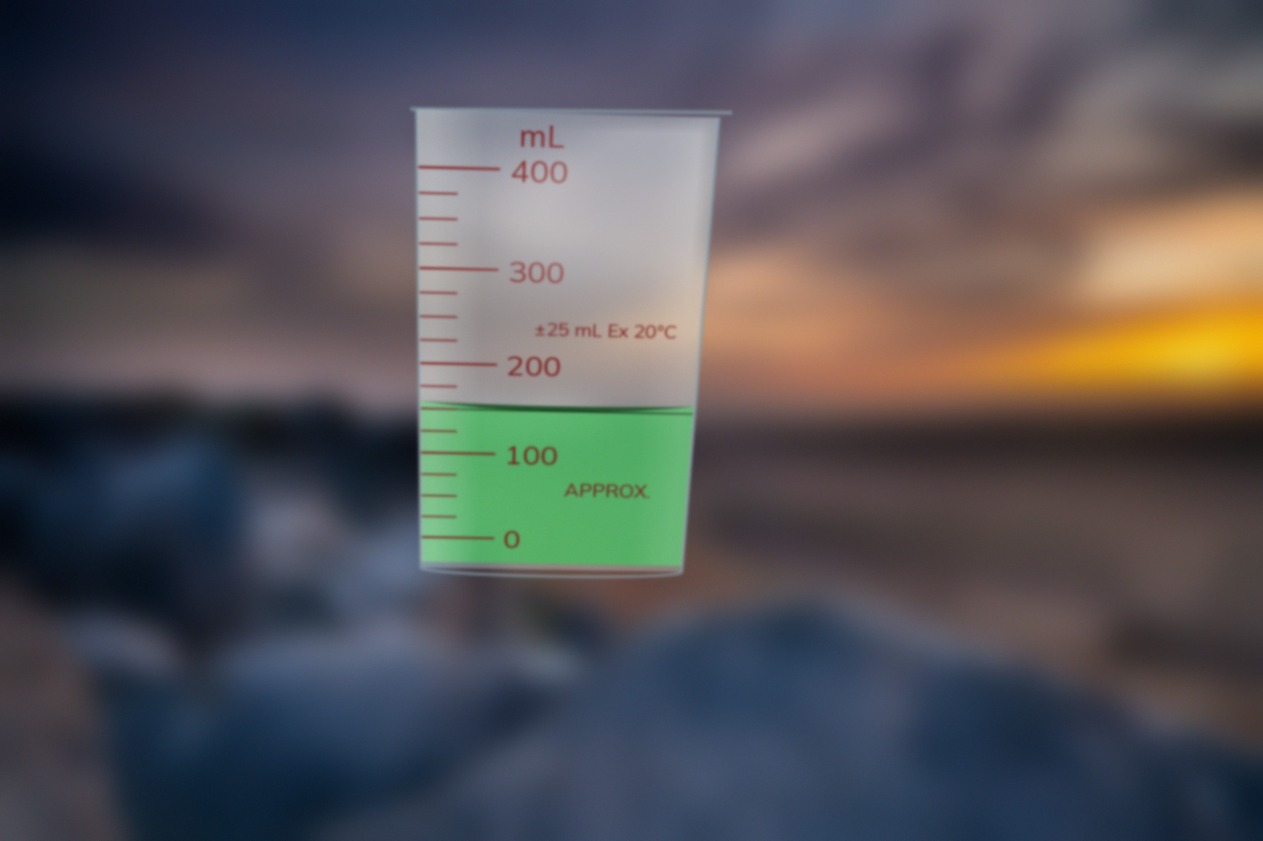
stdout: 150 (mL)
